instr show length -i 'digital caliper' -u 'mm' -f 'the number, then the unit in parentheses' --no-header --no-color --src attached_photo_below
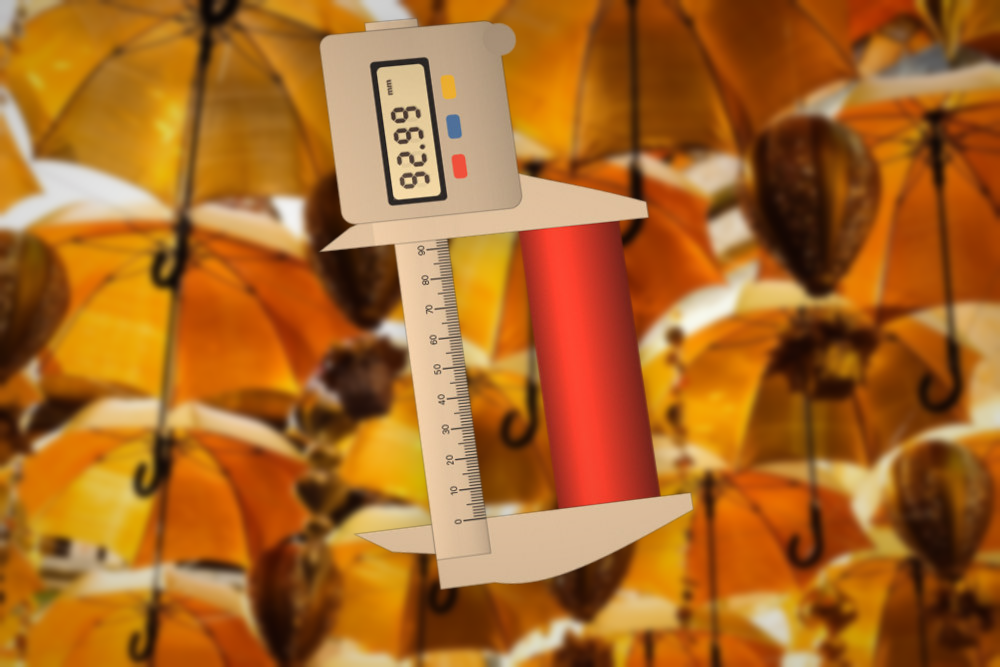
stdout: 92.99 (mm)
